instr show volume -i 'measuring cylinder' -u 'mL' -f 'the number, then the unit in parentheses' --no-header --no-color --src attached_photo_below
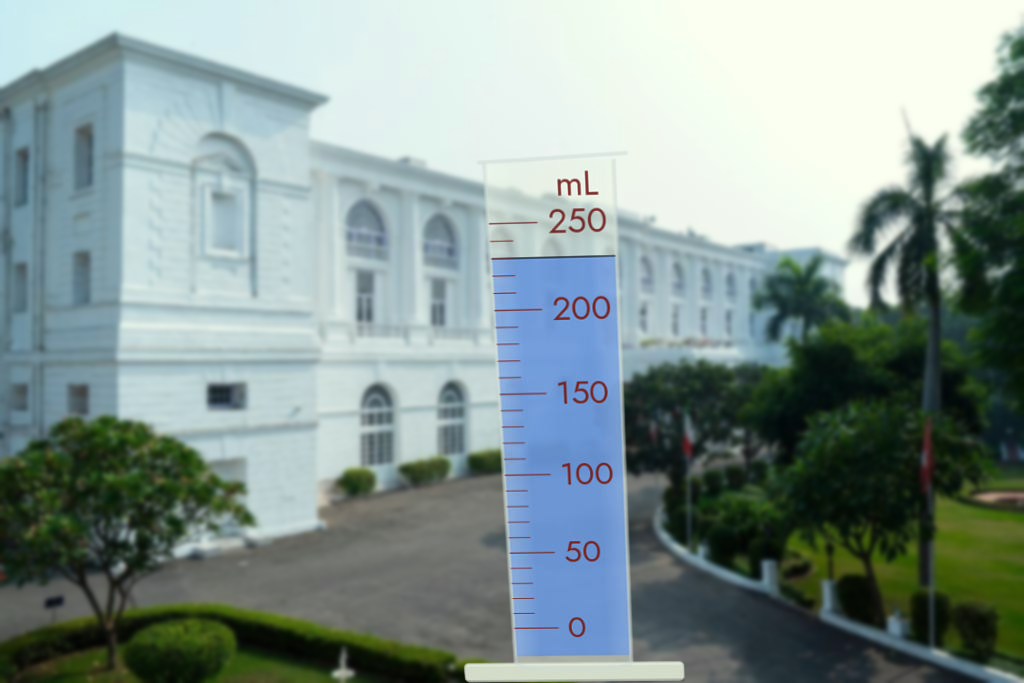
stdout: 230 (mL)
